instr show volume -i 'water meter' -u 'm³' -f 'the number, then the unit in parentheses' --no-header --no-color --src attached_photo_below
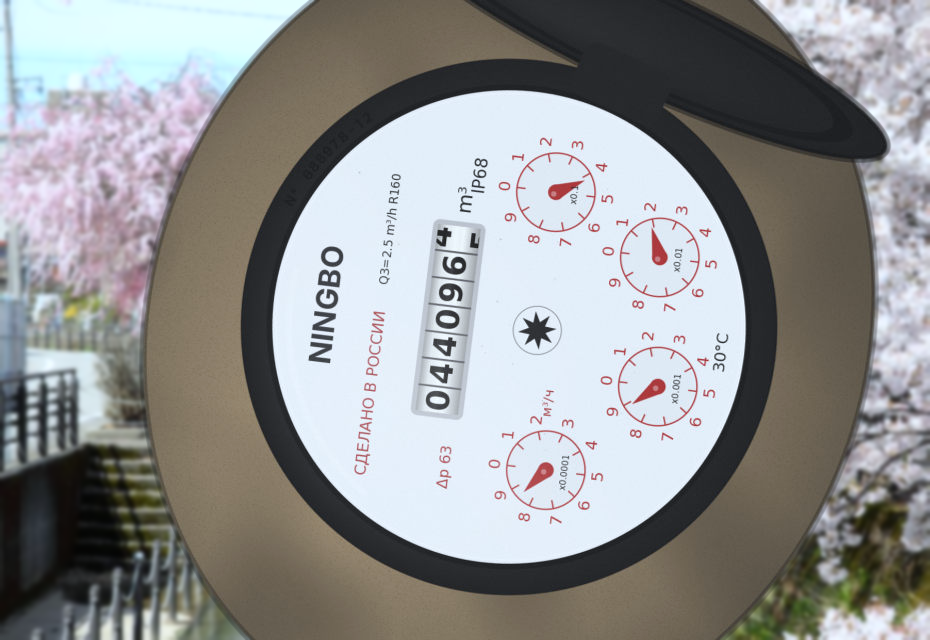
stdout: 440964.4188 (m³)
